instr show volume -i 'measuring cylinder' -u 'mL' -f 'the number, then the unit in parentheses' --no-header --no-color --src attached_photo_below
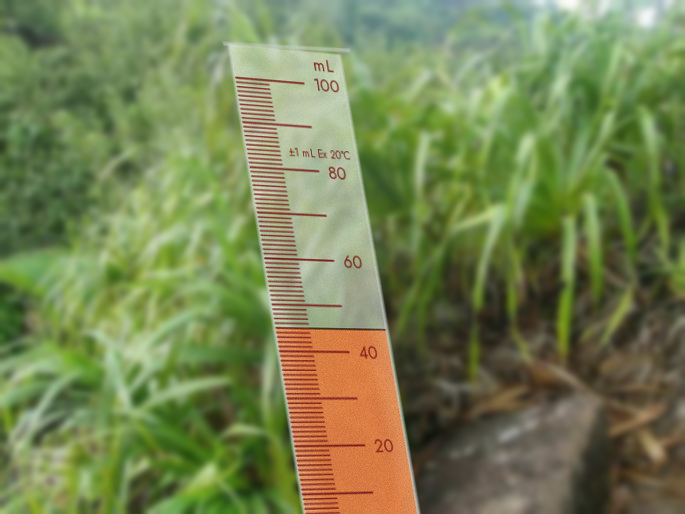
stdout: 45 (mL)
